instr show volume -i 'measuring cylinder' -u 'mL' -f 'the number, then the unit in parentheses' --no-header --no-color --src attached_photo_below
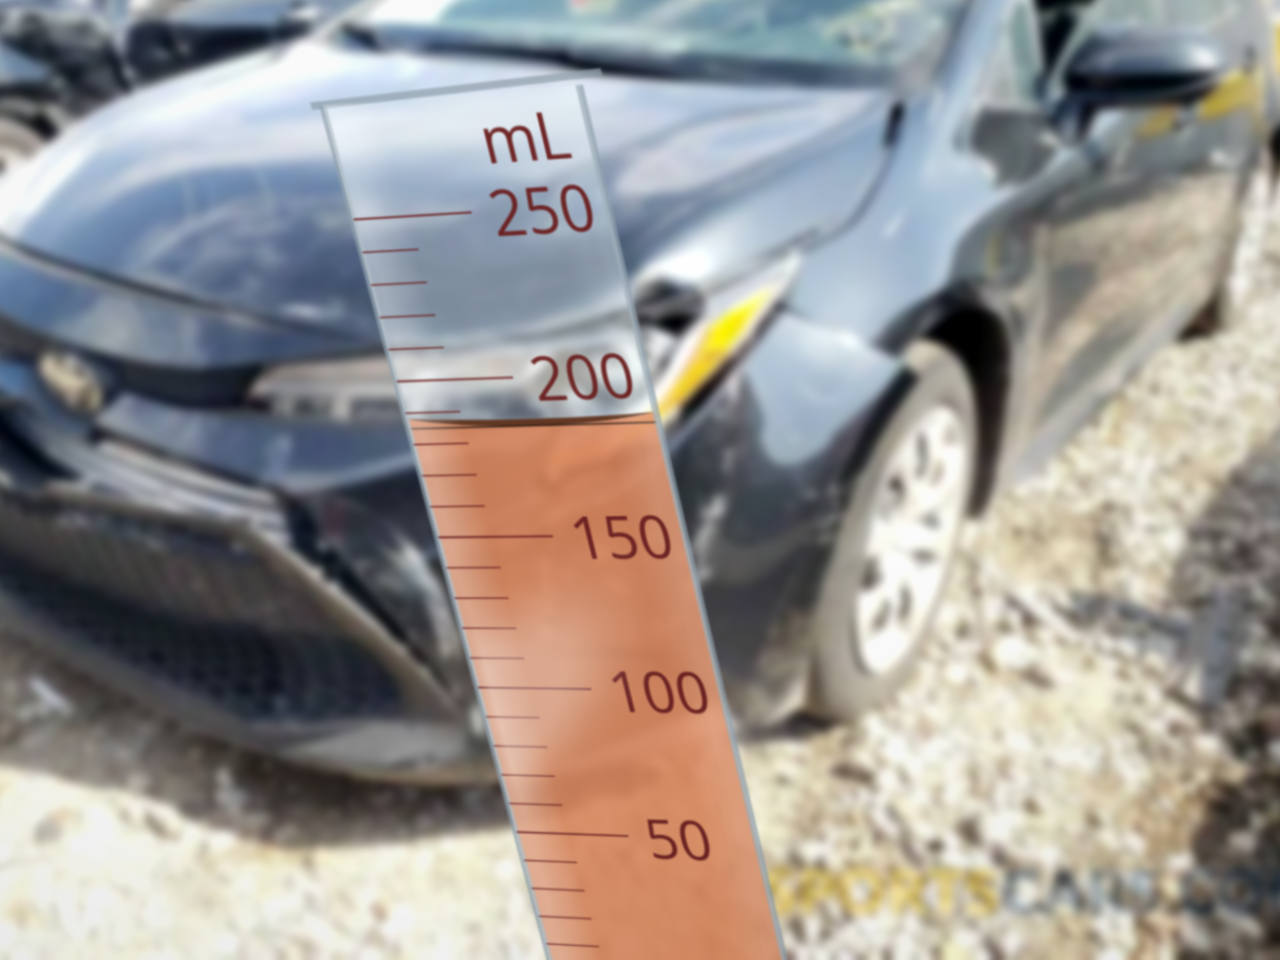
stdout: 185 (mL)
